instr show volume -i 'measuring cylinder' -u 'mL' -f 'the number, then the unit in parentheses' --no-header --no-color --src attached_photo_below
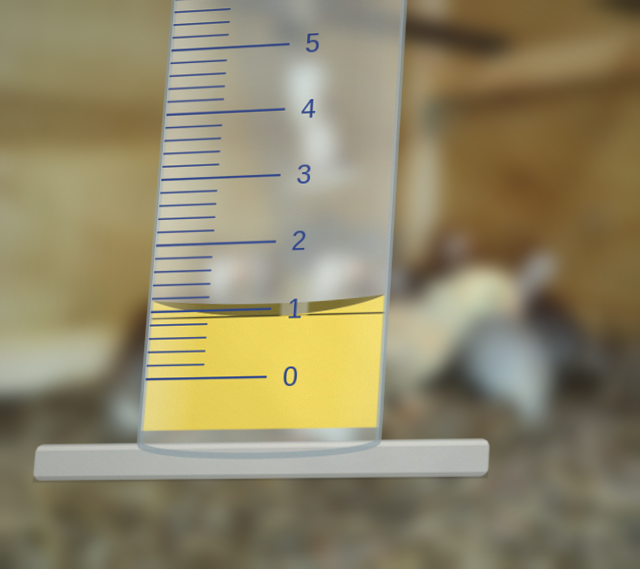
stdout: 0.9 (mL)
